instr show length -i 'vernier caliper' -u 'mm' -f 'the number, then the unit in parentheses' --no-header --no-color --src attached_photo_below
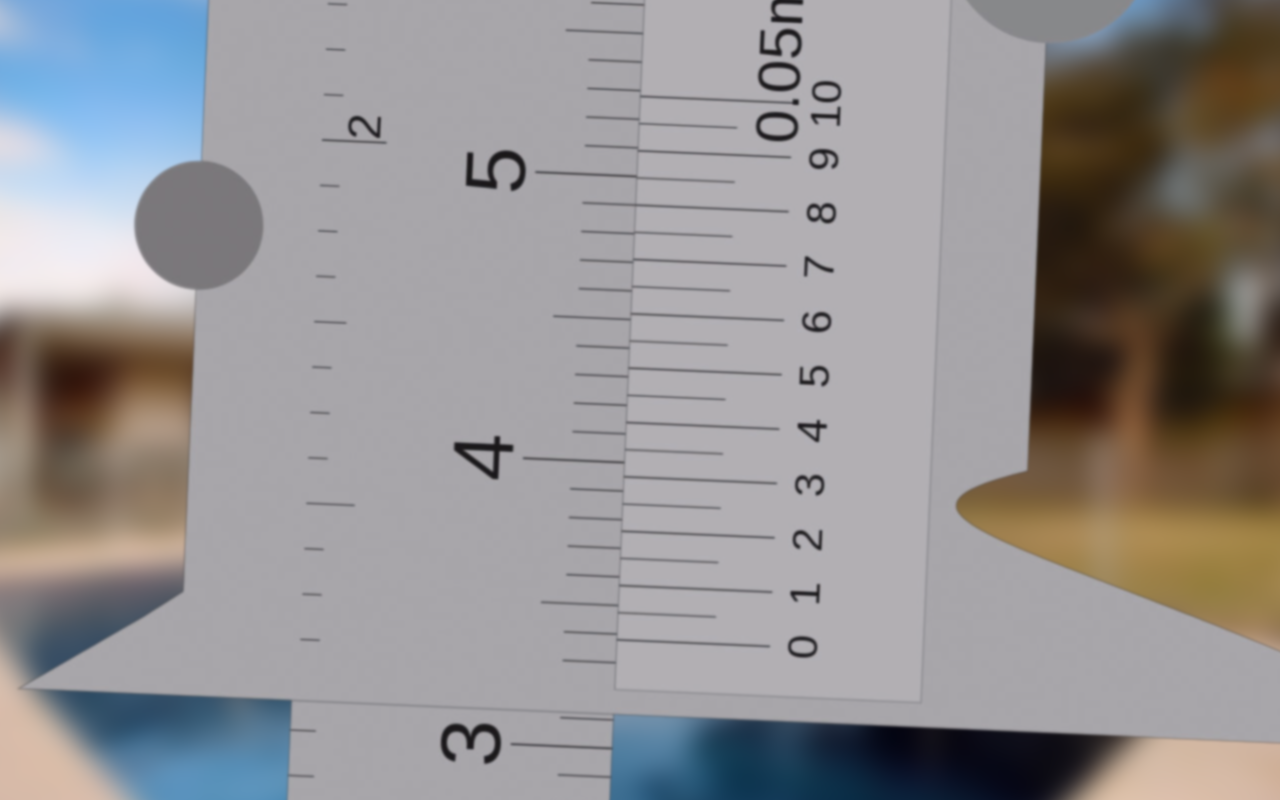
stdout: 33.8 (mm)
